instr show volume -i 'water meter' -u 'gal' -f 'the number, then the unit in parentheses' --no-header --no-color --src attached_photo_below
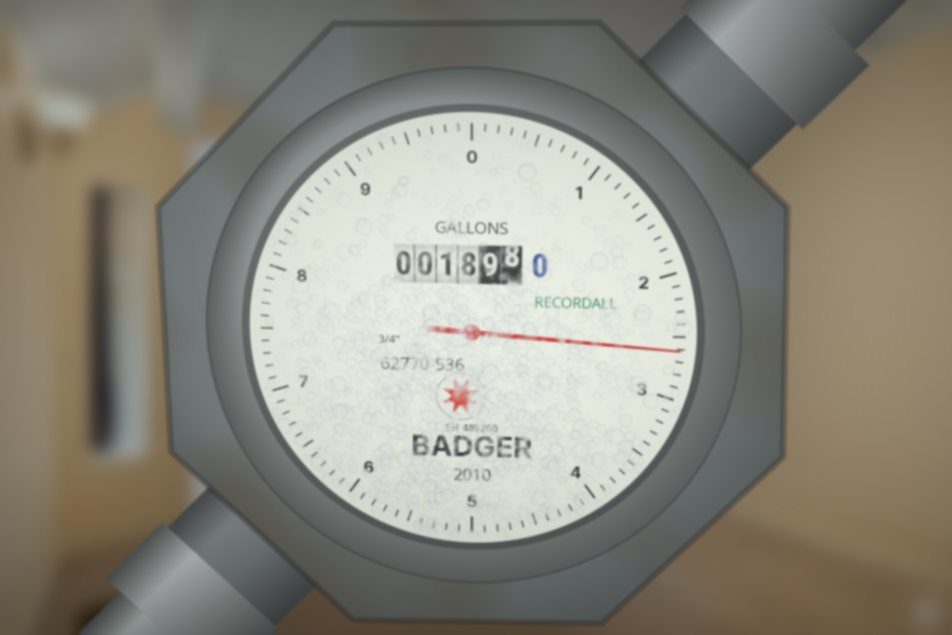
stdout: 18982.6 (gal)
